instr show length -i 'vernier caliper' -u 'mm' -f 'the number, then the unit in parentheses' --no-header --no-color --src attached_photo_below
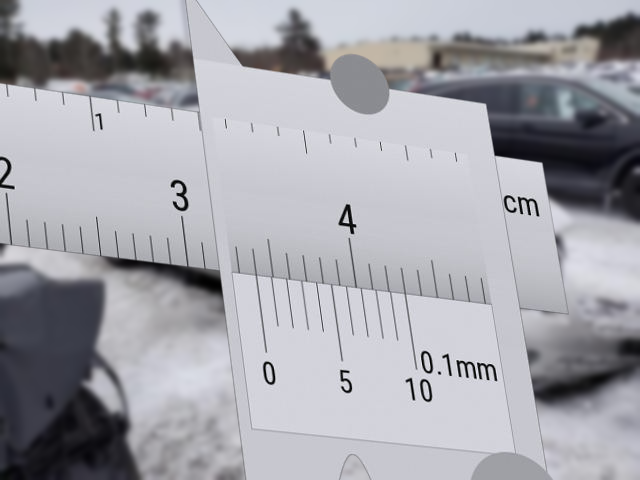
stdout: 34.0 (mm)
